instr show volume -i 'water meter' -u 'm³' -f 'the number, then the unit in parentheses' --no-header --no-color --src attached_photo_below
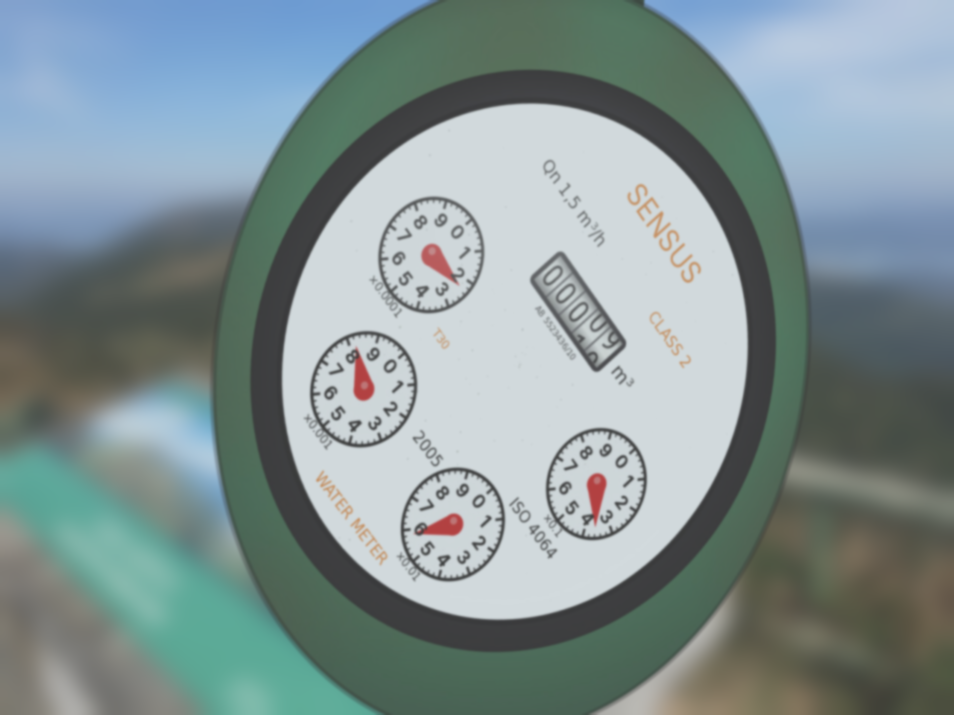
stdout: 9.3582 (m³)
